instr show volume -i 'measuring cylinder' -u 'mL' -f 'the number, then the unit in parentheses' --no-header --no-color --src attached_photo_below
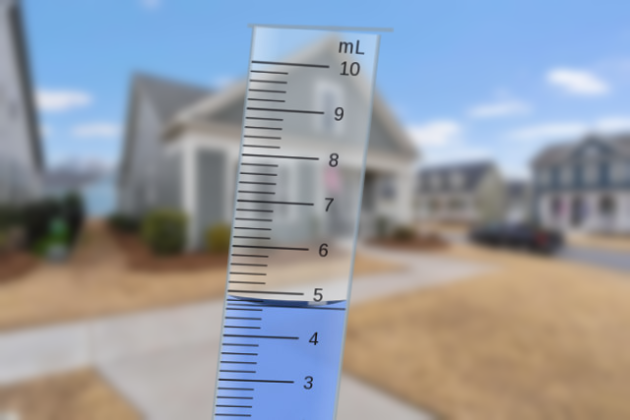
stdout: 4.7 (mL)
